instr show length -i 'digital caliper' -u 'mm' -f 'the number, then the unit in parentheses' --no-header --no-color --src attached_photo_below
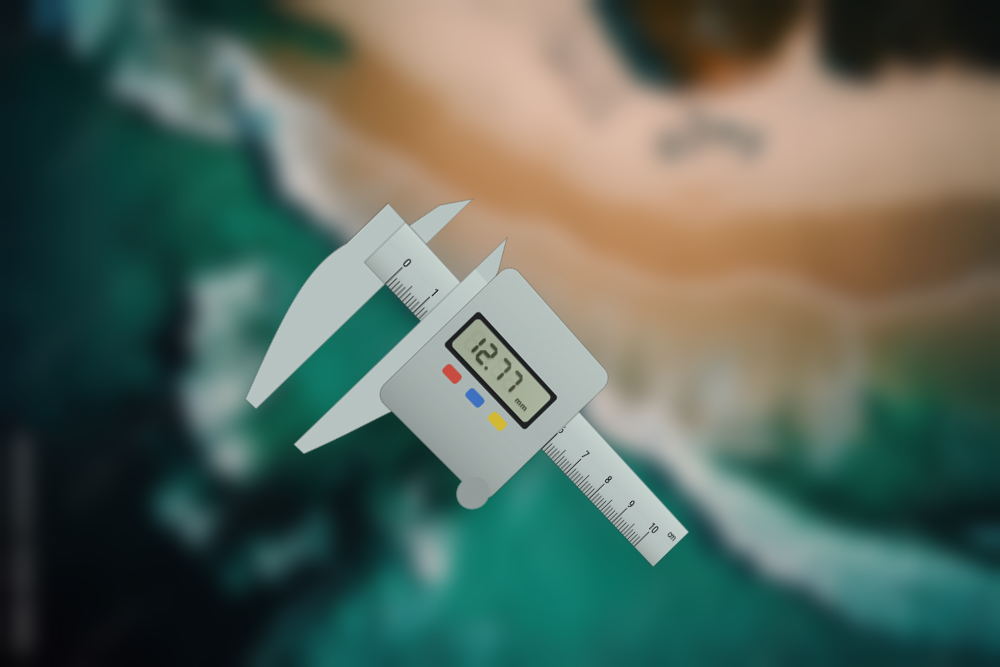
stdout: 12.77 (mm)
